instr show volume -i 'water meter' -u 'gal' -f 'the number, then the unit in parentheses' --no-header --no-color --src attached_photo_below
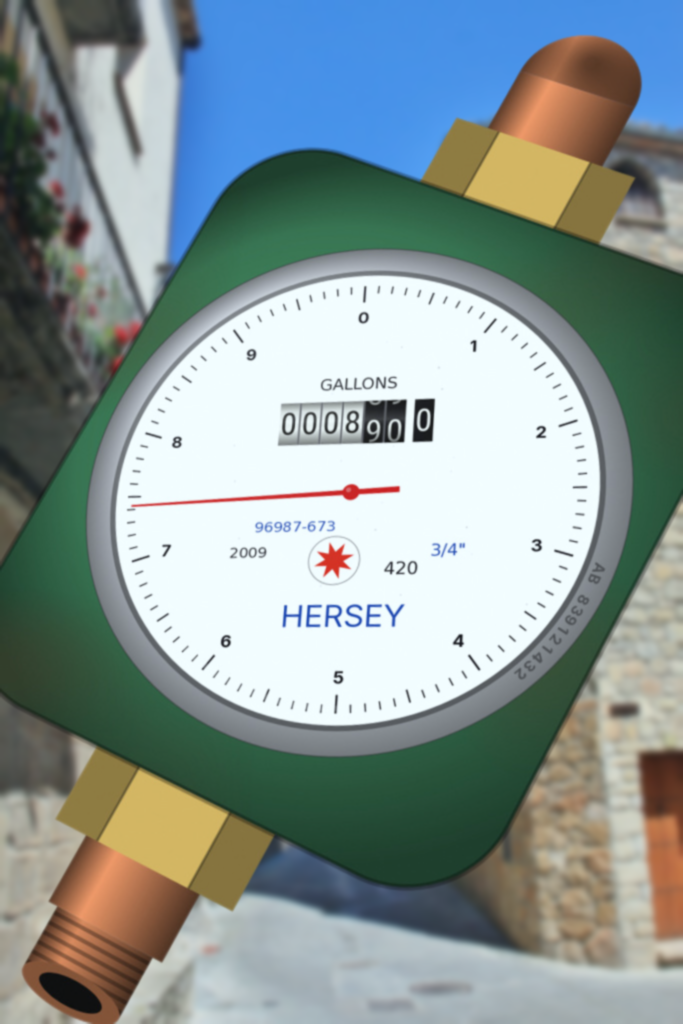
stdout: 8897.4 (gal)
